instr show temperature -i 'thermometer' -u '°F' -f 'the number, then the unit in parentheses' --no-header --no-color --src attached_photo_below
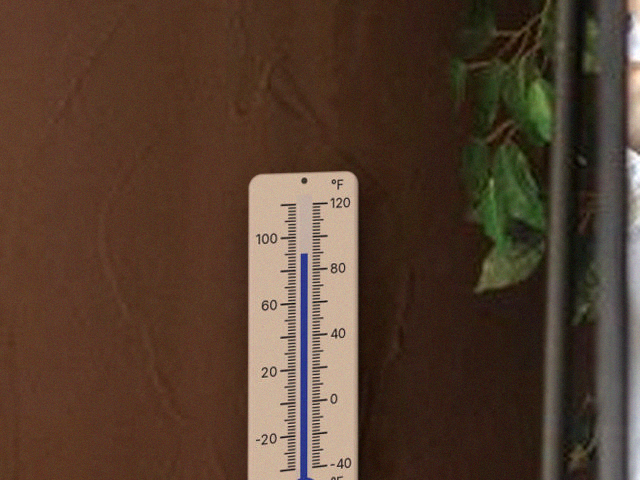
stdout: 90 (°F)
